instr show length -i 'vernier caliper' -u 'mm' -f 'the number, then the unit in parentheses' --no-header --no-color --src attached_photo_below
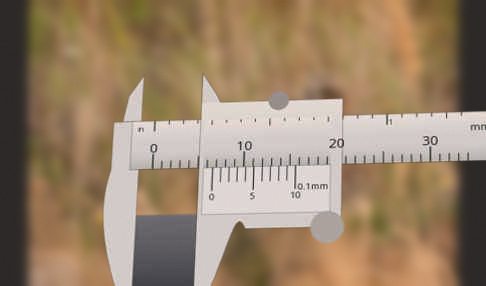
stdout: 6.6 (mm)
